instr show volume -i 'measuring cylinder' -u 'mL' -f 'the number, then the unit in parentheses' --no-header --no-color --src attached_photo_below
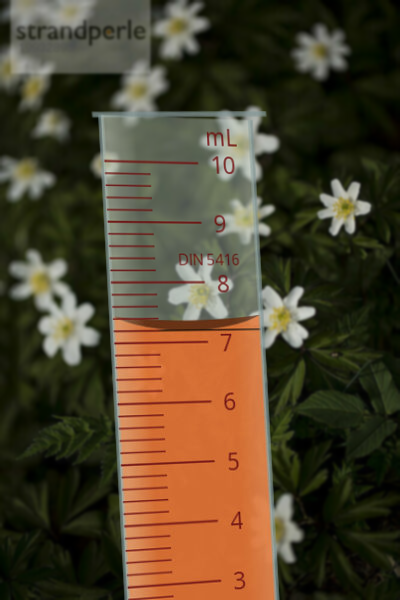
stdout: 7.2 (mL)
